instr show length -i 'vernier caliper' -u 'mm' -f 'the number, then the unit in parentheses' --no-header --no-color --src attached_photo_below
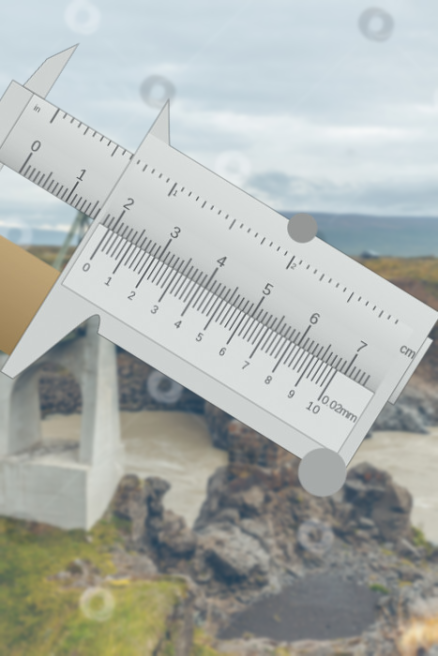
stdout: 19.4 (mm)
